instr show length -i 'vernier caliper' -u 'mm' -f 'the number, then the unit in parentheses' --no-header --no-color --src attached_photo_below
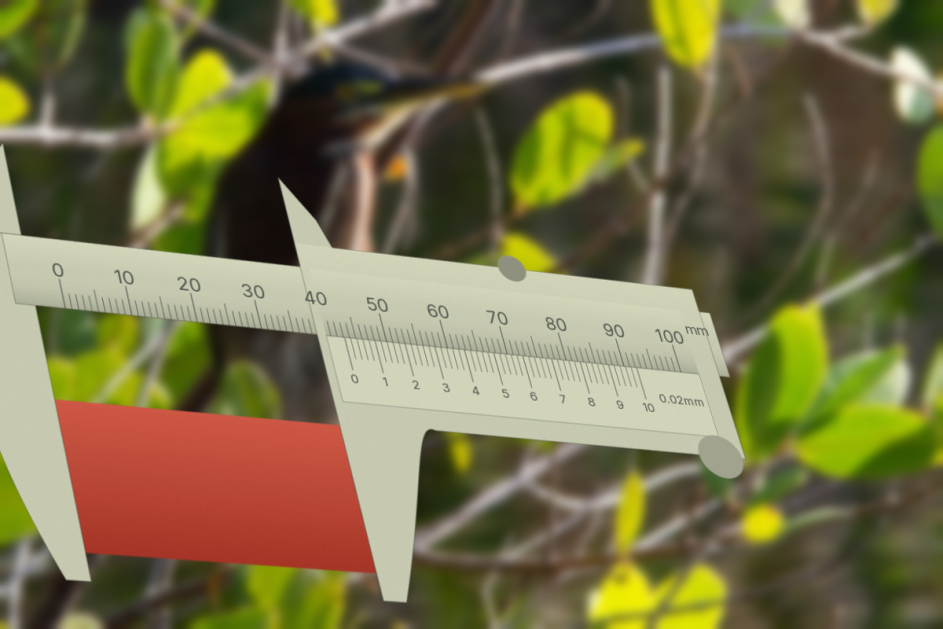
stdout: 43.2 (mm)
